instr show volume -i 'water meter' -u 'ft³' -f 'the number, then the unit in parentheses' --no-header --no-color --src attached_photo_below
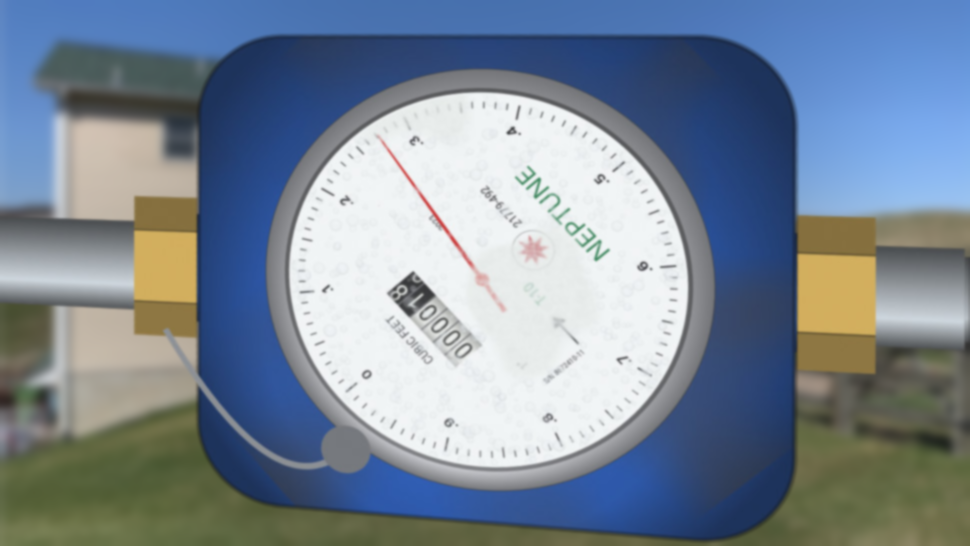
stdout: 18.27 (ft³)
